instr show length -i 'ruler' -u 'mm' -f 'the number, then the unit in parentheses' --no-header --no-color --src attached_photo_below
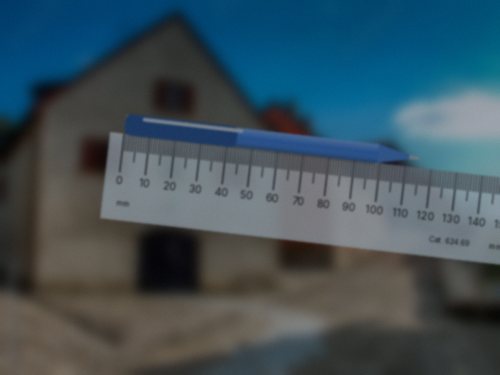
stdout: 115 (mm)
